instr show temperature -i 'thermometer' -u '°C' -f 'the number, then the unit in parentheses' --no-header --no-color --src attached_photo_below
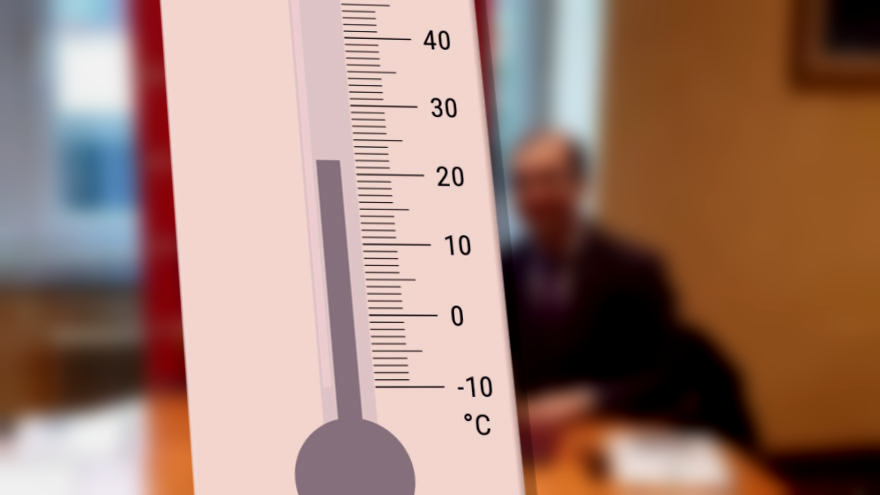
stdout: 22 (°C)
